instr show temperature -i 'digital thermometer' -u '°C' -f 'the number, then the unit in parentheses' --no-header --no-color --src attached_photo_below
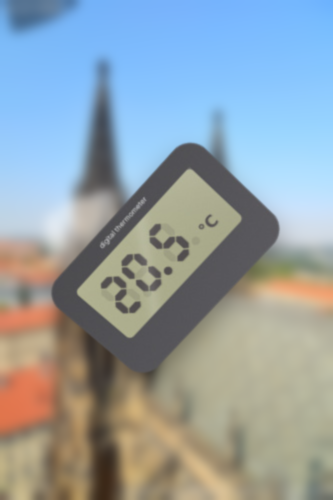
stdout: 20.5 (°C)
